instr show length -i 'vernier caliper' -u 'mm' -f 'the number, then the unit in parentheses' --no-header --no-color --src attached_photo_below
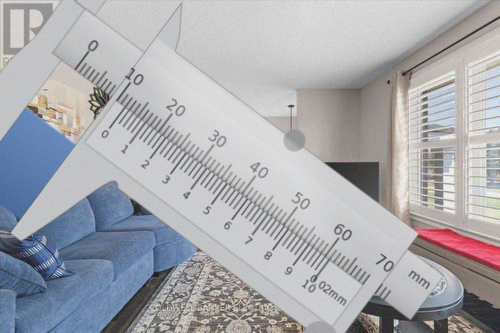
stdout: 12.0 (mm)
